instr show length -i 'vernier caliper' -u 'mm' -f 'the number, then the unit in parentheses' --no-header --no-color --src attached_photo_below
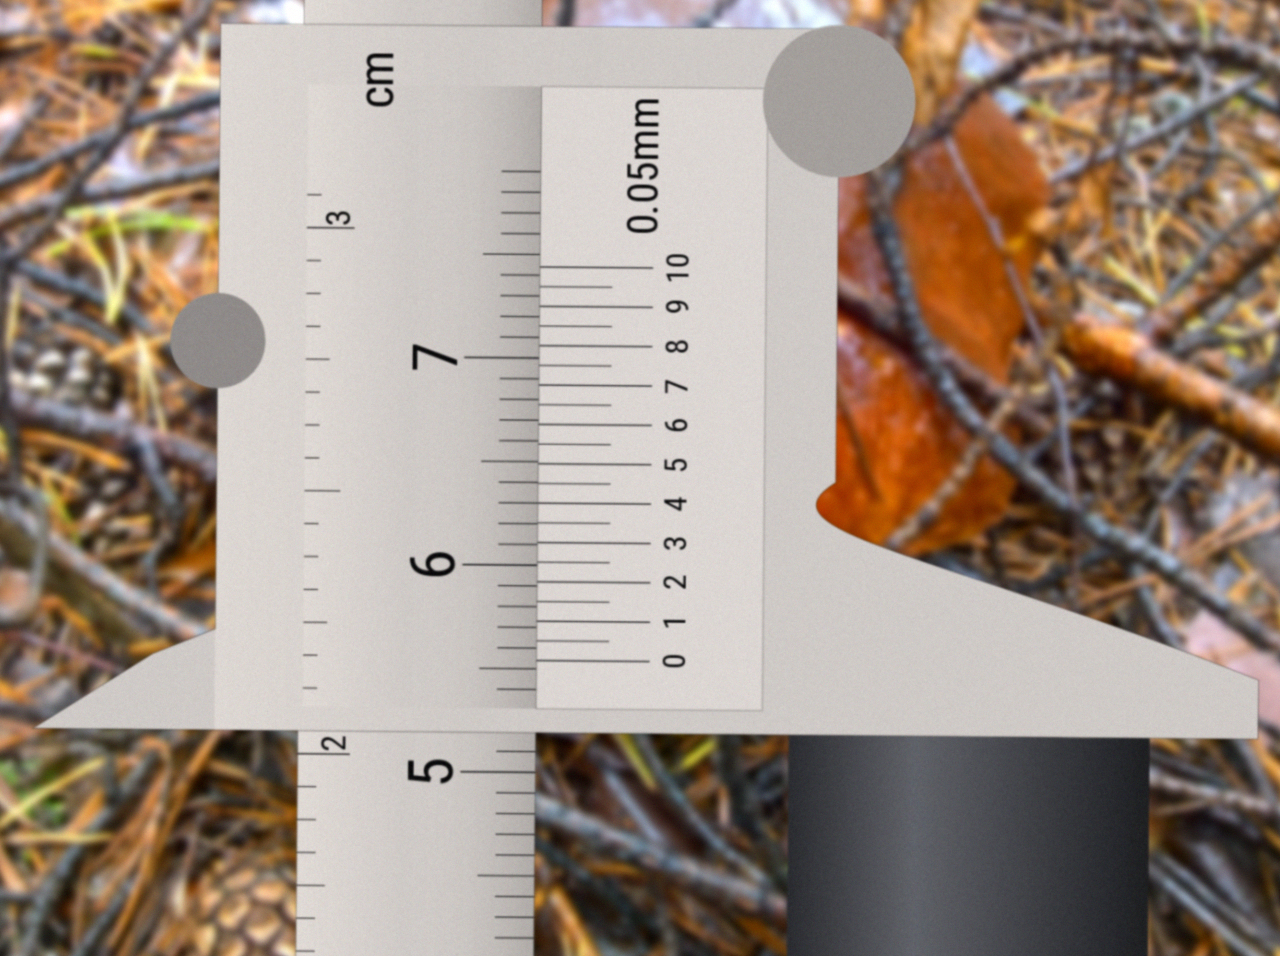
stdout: 55.4 (mm)
